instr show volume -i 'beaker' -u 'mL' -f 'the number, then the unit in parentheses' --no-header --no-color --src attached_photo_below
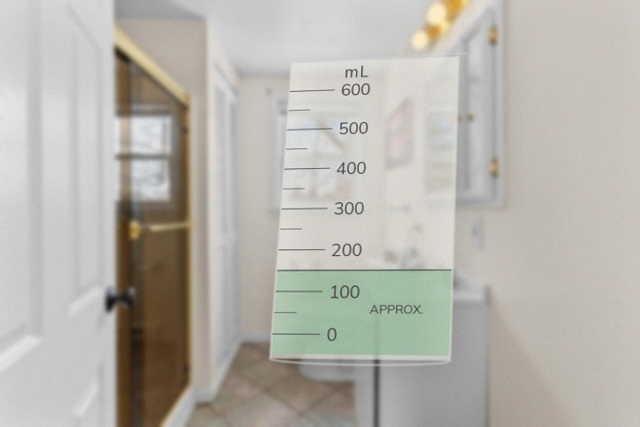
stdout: 150 (mL)
